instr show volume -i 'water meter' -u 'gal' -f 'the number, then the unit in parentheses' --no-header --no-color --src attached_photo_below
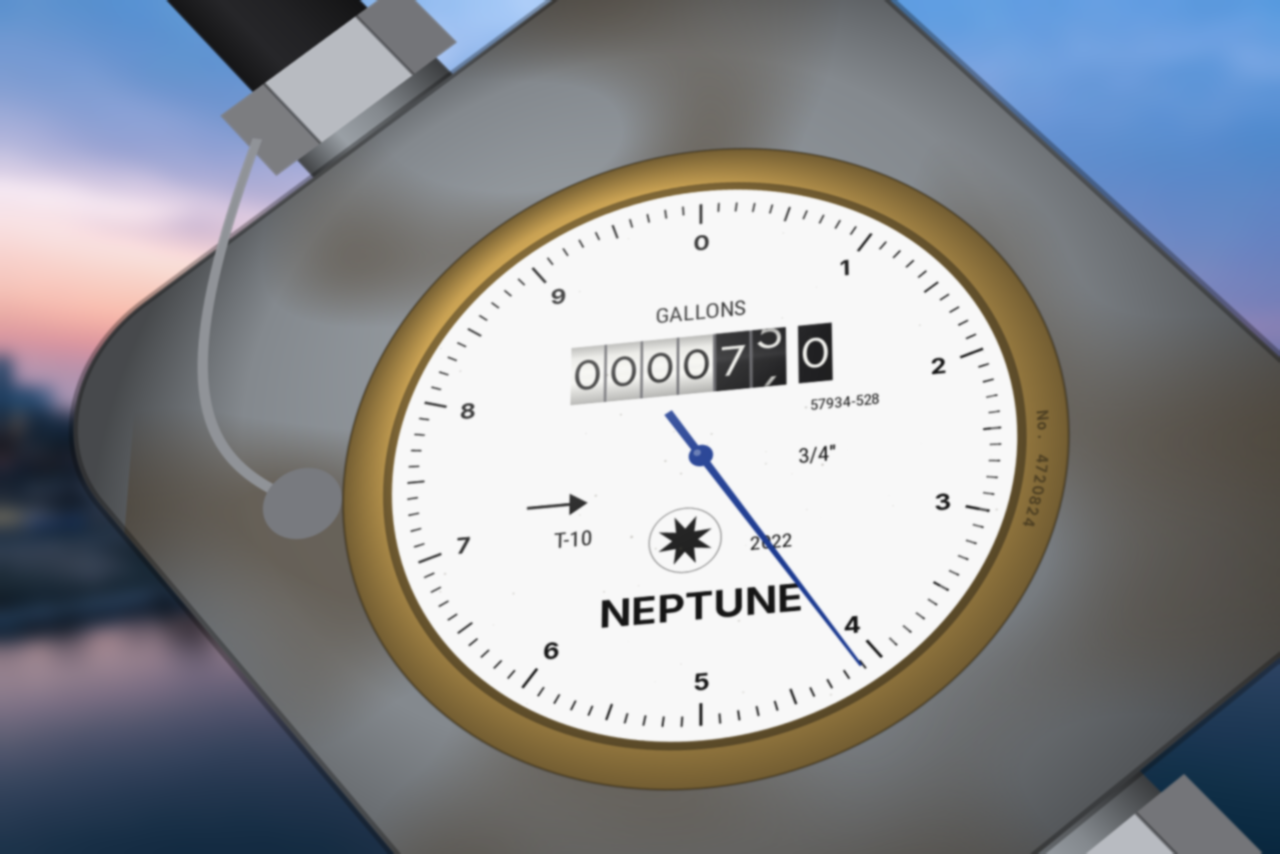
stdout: 754.1 (gal)
